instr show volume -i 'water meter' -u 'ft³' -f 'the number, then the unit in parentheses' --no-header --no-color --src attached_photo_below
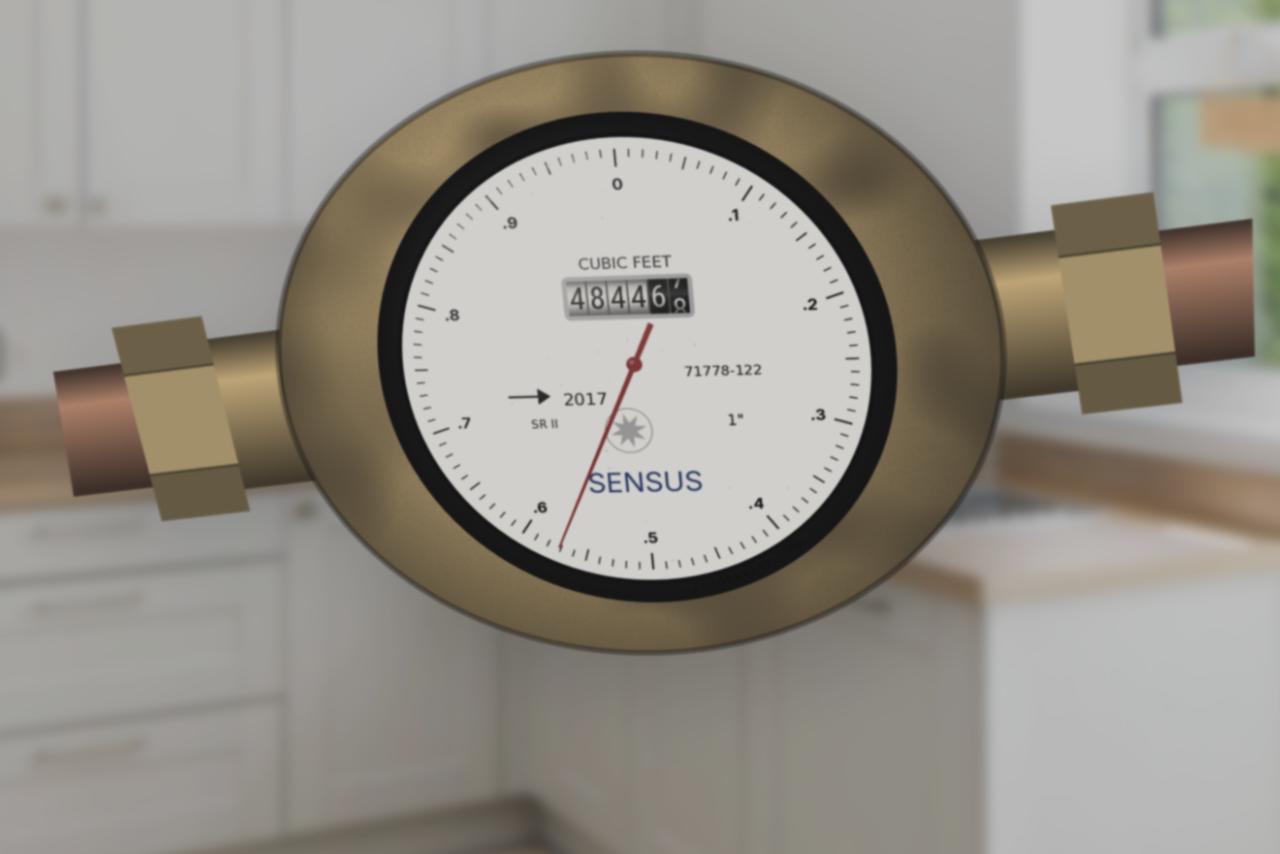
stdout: 484467.57 (ft³)
